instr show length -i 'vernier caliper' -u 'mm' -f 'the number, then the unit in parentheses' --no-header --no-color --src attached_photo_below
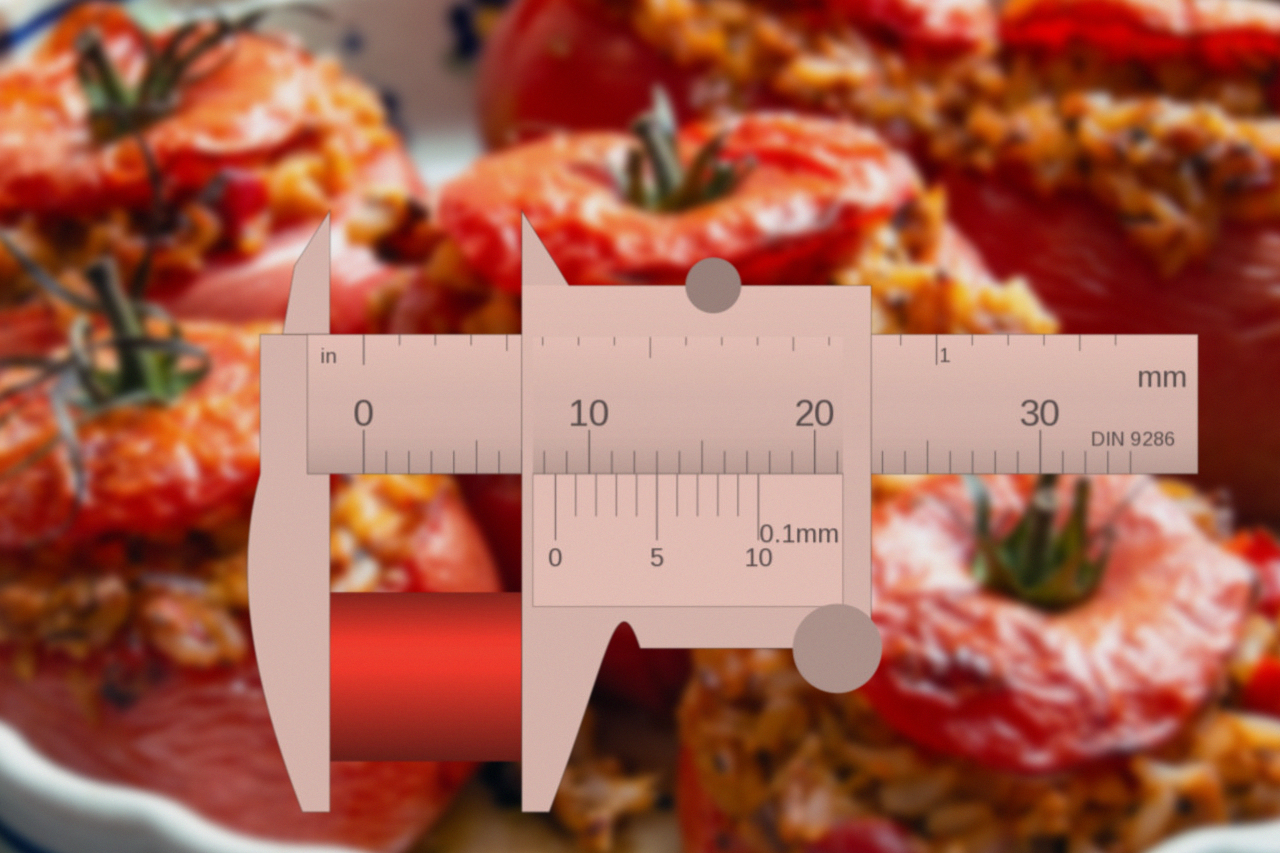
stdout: 8.5 (mm)
